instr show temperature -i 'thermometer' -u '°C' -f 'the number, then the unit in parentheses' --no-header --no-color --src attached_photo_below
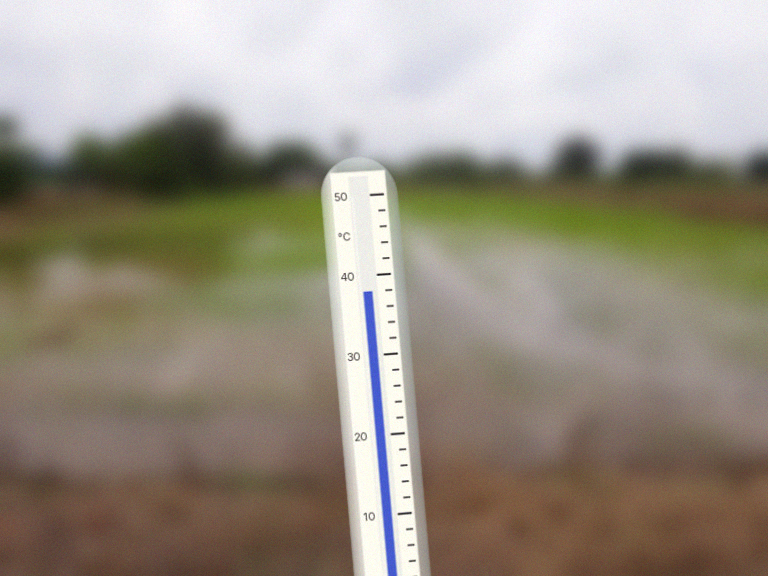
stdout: 38 (°C)
